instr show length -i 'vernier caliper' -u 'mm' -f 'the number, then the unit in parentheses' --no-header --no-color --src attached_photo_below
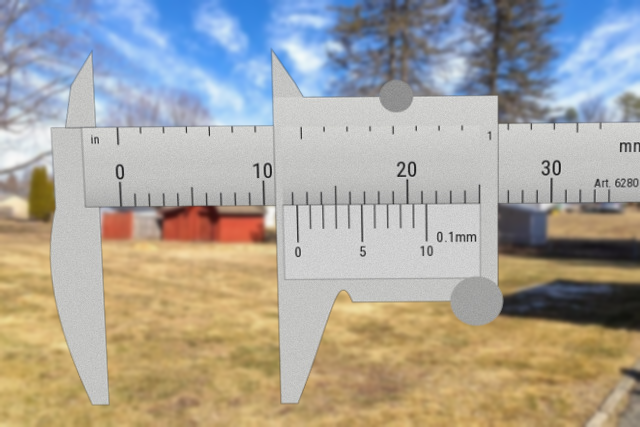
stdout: 12.3 (mm)
